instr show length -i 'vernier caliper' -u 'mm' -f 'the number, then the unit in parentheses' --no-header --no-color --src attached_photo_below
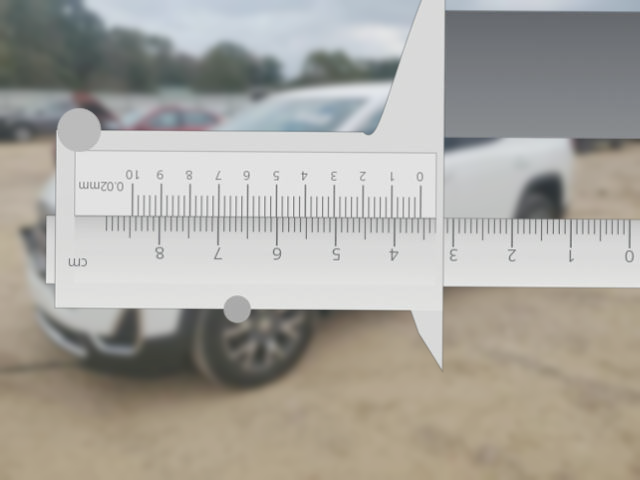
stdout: 35.6 (mm)
